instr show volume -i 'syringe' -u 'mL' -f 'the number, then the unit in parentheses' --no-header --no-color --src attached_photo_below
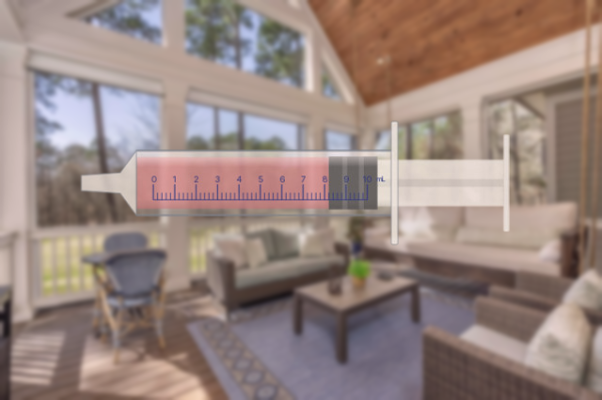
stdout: 8.2 (mL)
